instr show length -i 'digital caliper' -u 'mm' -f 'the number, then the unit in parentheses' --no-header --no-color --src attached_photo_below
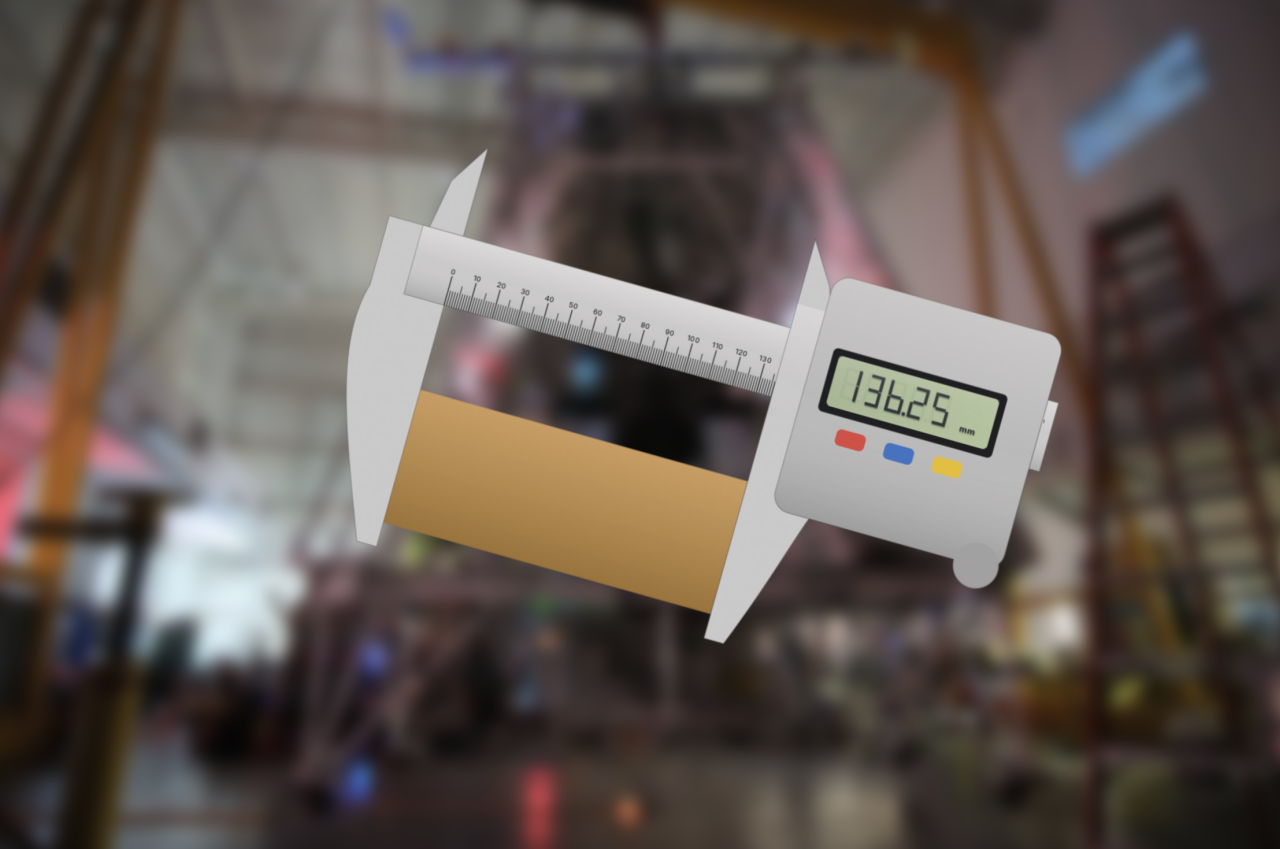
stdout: 136.25 (mm)
